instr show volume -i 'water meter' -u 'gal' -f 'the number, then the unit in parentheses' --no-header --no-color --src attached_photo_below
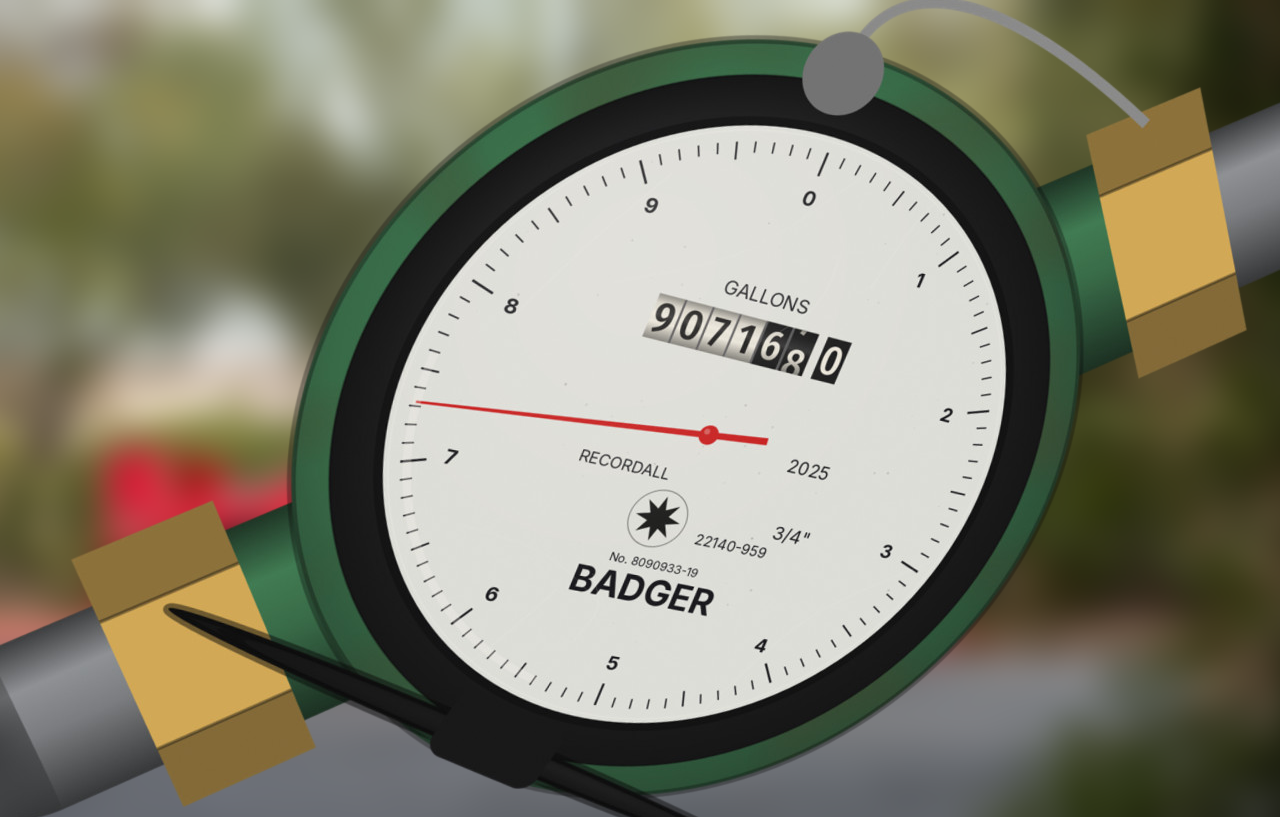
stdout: 9071677.3 (gal)
